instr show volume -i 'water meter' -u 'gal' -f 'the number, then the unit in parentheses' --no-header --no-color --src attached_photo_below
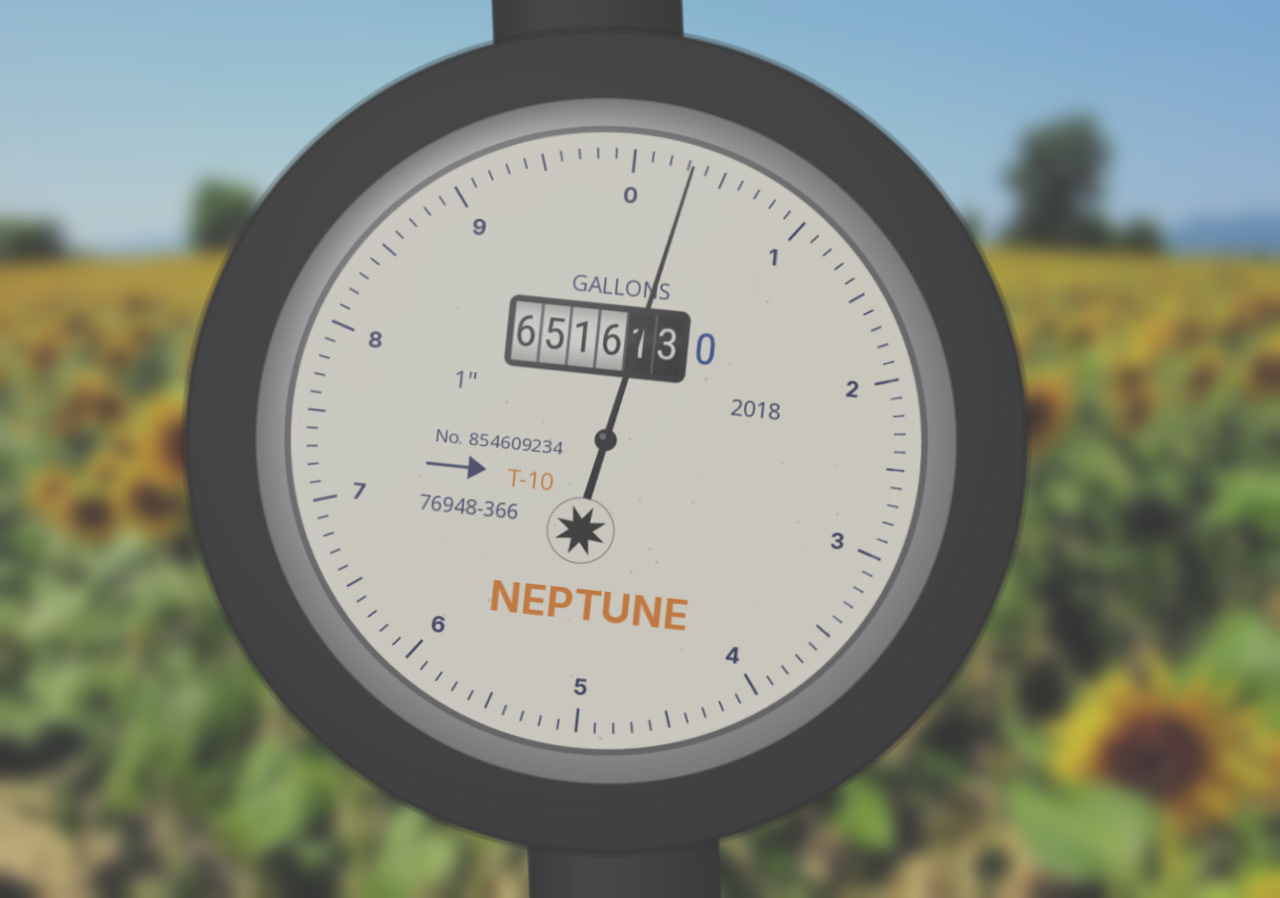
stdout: 6516130.3 (gal)
